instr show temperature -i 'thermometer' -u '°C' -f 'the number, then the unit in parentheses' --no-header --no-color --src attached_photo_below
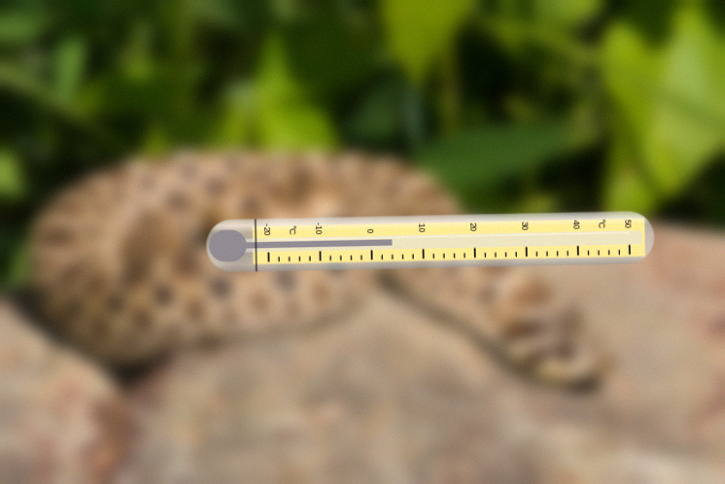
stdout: 4 (°C)
